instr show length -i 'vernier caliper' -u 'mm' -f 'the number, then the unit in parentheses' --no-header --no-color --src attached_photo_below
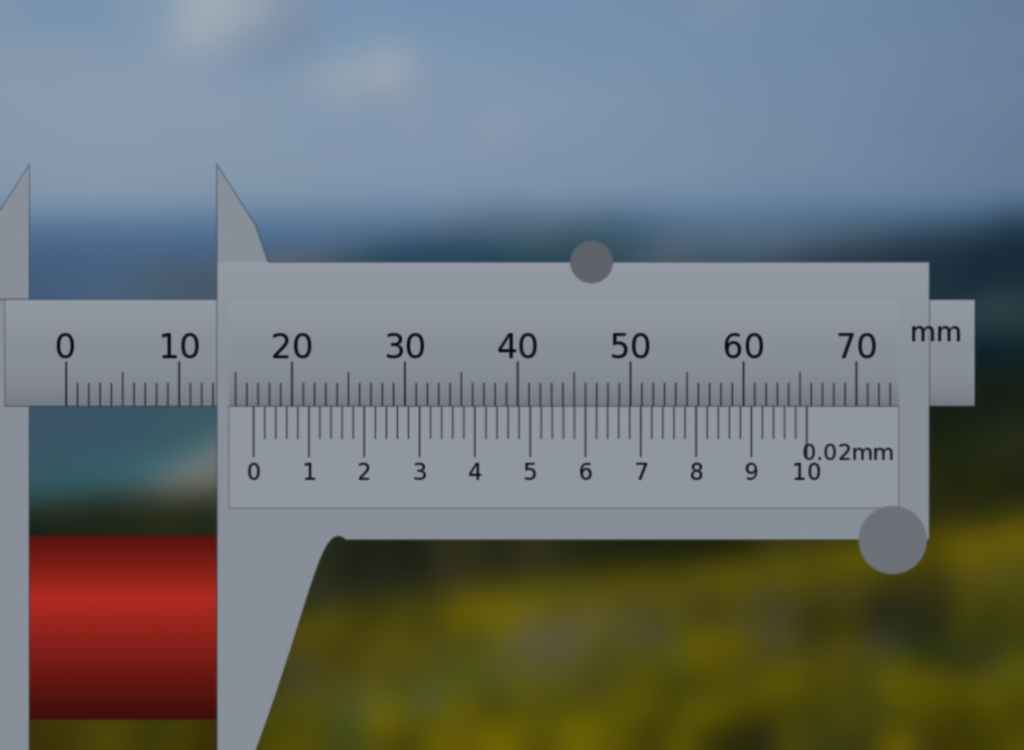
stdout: 16.6 (mm)
